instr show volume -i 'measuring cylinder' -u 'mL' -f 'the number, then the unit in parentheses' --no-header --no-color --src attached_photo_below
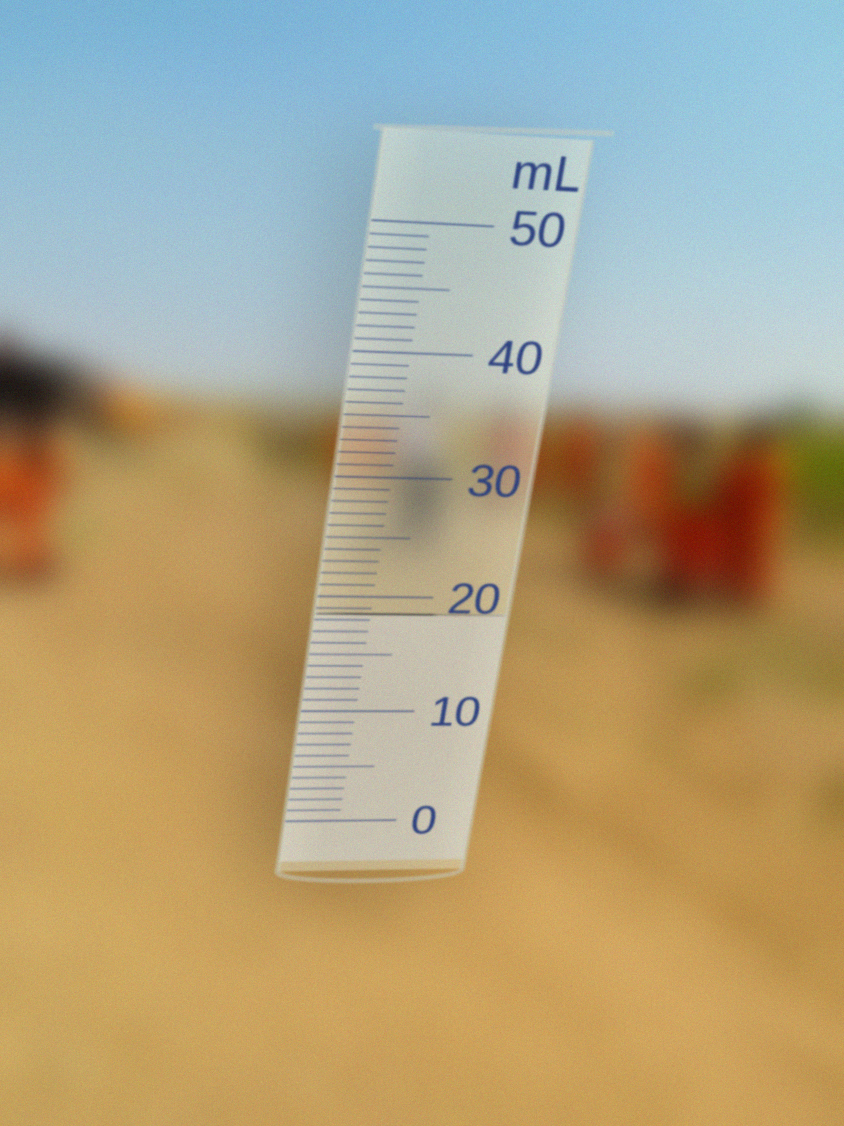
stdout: 18.5 (mL)
